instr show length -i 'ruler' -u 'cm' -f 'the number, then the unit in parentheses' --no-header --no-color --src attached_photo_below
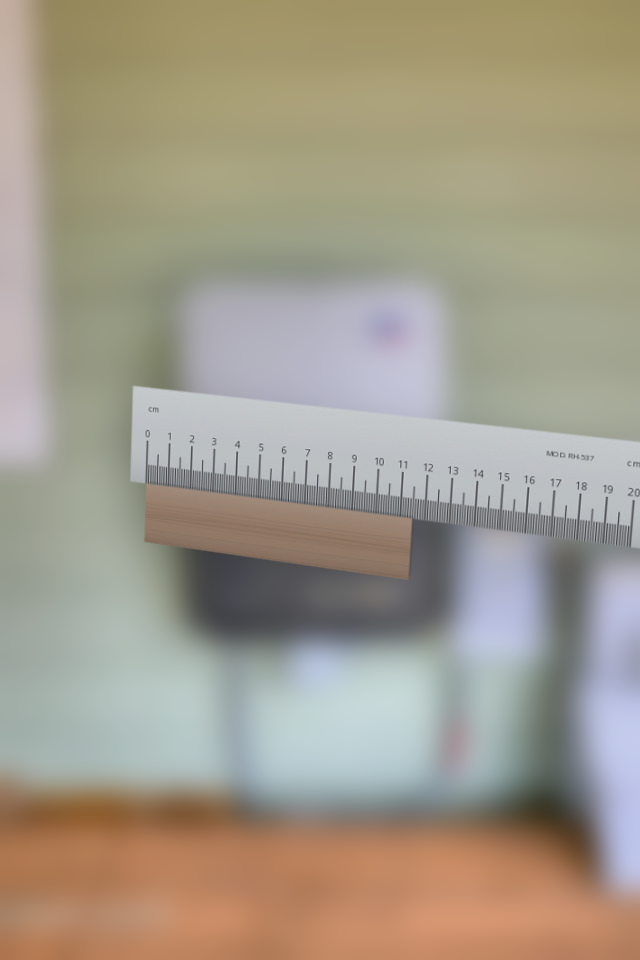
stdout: 11.5 (cm)
